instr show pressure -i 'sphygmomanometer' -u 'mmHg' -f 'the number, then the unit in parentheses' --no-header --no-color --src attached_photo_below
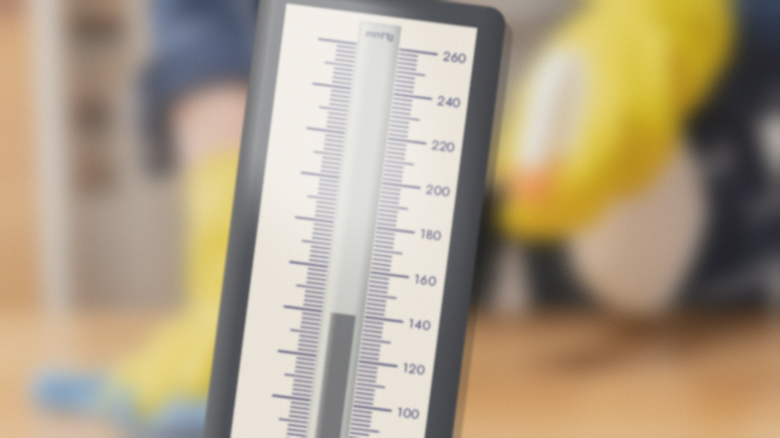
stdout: 140 (mmHg)
